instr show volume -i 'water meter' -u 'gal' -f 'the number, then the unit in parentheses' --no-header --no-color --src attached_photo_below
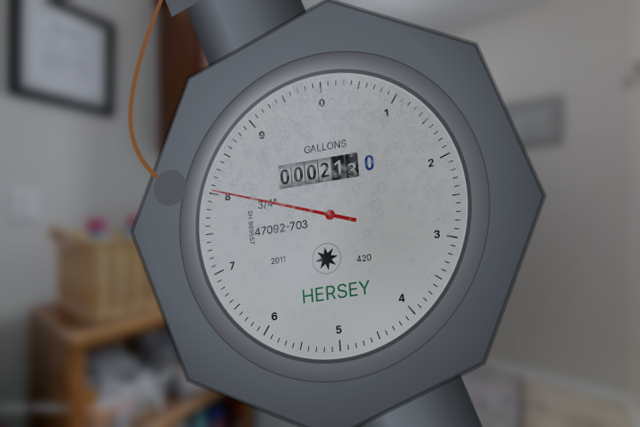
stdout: 2128.0 (gal)
